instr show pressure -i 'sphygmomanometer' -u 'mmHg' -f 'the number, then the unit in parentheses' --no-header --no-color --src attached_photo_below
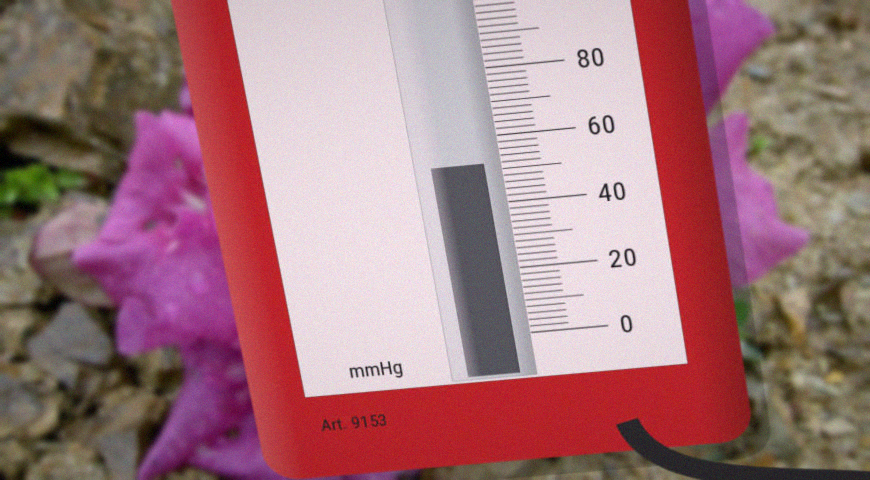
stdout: 52 (mmHg)
